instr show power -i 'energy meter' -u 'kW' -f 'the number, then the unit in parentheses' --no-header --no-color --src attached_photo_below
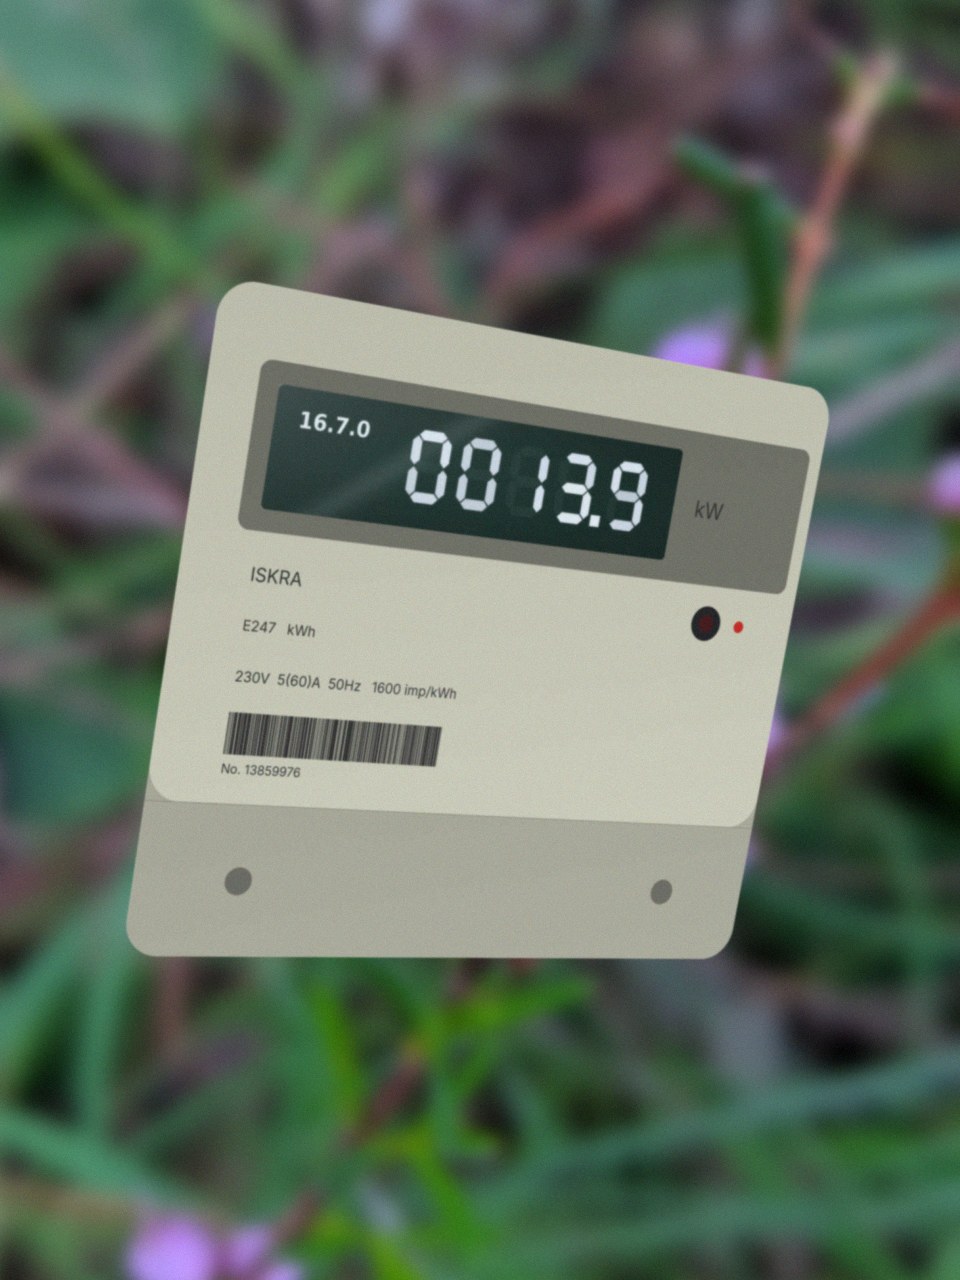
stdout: 13.9 (kW)
